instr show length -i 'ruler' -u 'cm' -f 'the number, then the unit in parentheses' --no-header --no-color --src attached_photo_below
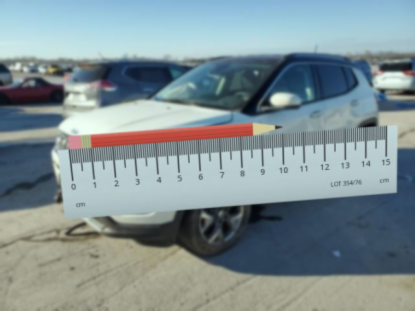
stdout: 10 (cm)
